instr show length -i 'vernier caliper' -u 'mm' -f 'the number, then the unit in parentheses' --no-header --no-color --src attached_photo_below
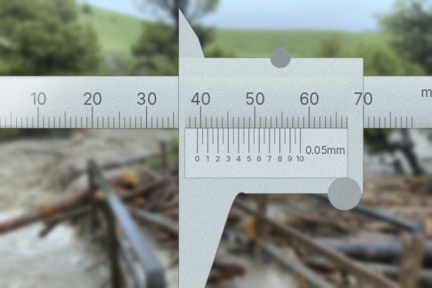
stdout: 39.4 (mm)
